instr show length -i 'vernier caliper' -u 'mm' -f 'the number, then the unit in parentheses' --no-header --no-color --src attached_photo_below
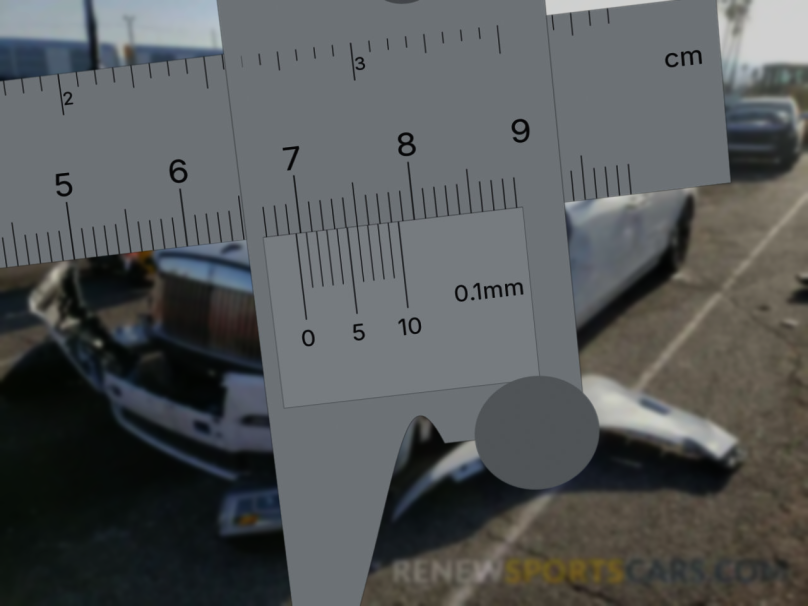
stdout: 69.6 (mm)
